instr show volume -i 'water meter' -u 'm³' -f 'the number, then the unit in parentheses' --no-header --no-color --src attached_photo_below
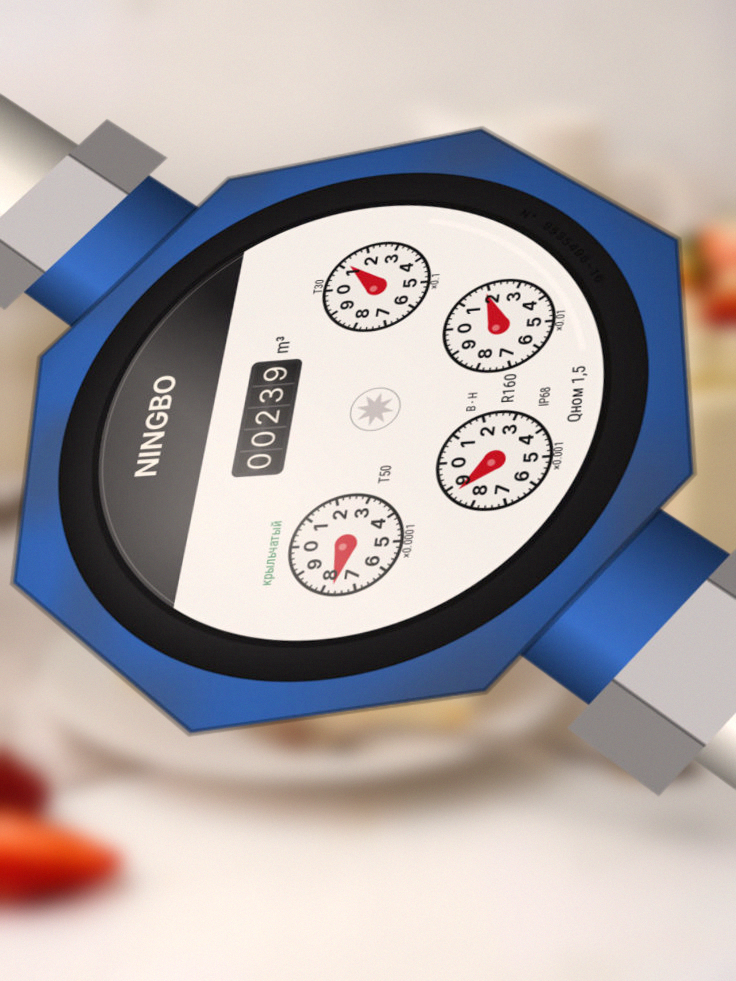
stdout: 239.1187 (m³)
